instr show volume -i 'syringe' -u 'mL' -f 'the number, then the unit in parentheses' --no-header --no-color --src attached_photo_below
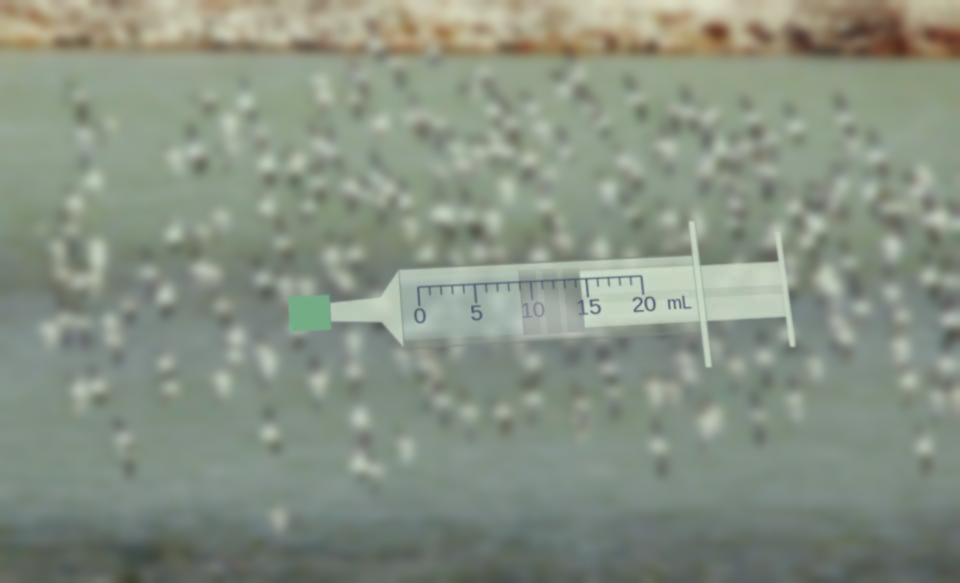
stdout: 9 (mL)
